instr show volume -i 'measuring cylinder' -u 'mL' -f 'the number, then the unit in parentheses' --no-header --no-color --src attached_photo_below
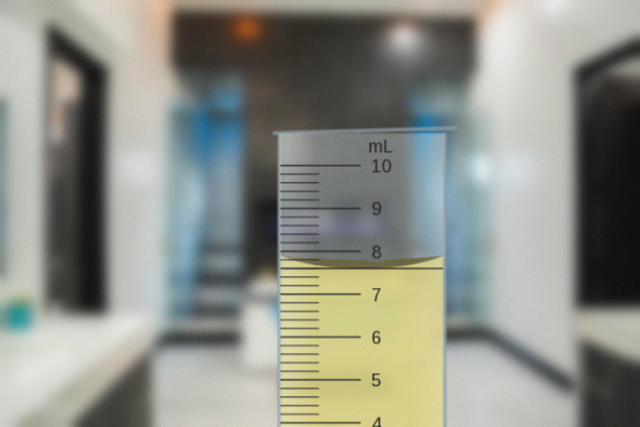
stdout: 7.6 (mL)
